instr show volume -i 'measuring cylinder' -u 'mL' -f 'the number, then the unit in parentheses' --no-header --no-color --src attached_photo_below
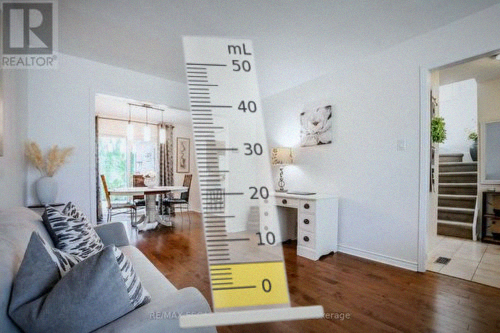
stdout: 5 (mL)
